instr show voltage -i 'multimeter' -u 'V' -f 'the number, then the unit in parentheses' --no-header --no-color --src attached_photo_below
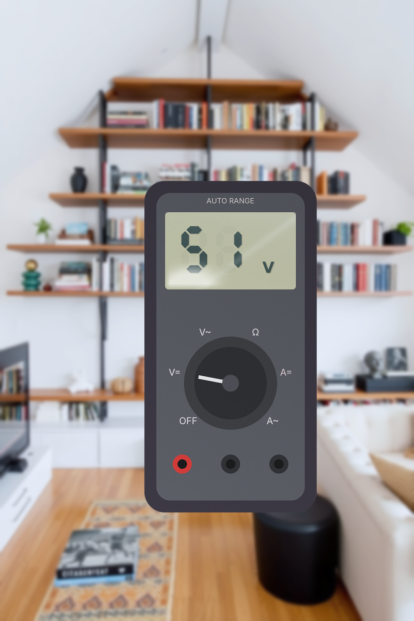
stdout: 51 (V)
